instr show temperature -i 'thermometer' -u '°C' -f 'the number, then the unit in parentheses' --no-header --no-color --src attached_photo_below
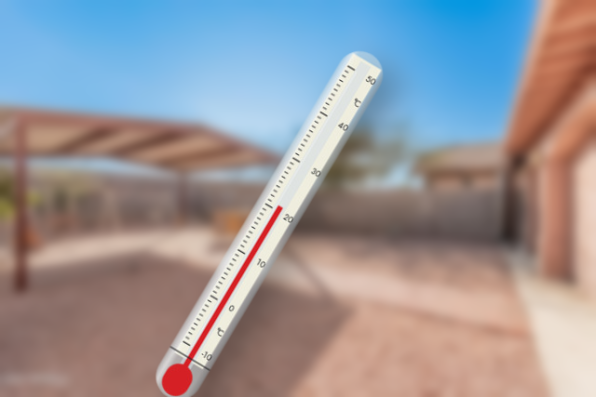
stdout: 21 (°C)
